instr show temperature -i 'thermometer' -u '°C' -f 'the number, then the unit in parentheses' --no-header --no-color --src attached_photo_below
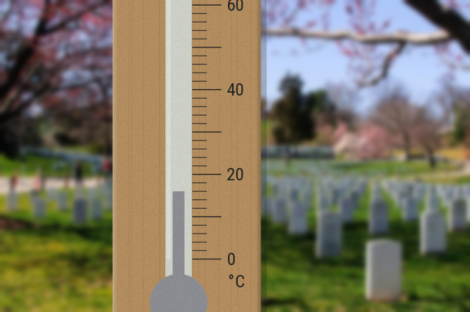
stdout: 16 (°C)
